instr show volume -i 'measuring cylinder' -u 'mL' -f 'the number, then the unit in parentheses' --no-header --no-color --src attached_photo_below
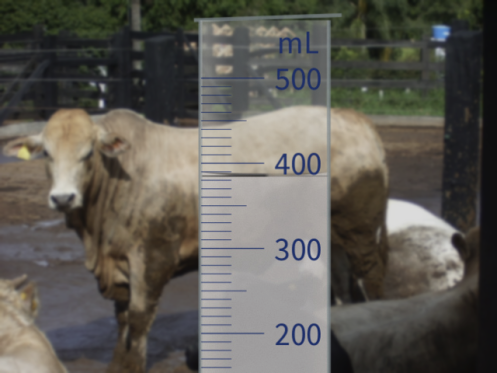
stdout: 385 (mL)
